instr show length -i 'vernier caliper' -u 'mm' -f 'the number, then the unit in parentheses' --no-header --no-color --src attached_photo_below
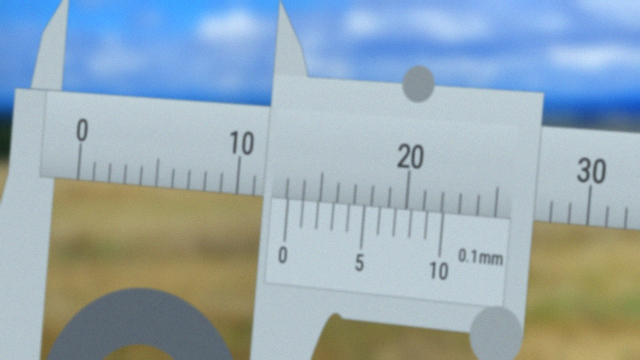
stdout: 13.1 (mm)
